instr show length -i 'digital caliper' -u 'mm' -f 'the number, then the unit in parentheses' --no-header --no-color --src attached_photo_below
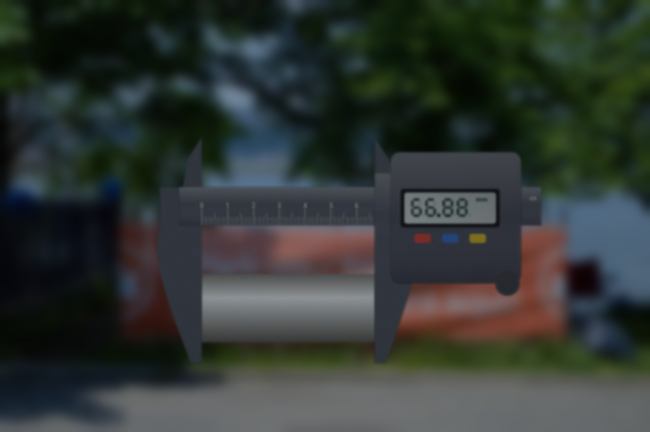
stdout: 66.88 (mm)
